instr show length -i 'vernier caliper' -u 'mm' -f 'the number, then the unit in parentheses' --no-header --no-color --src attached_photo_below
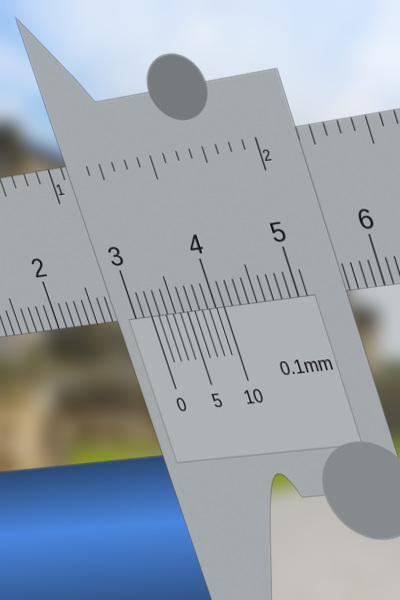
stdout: 32.0 (mm)
